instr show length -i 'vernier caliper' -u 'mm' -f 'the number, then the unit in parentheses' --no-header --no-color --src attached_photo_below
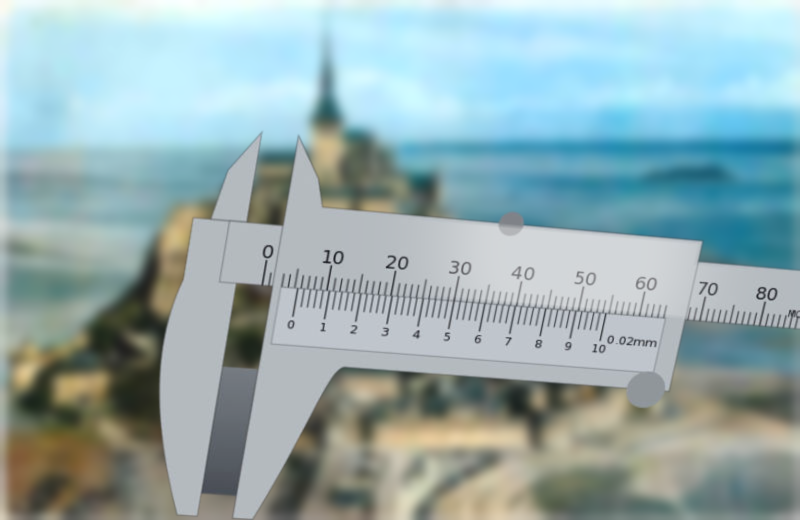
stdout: 5.5 (mm)
